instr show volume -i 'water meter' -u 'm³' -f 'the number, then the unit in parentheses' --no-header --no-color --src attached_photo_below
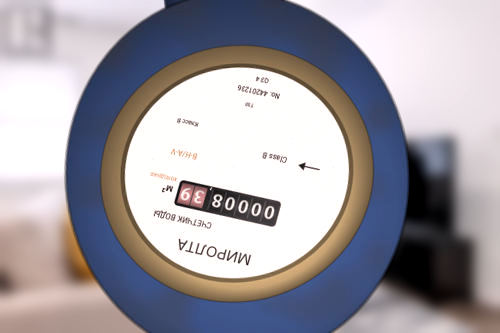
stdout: 8.39 (m³)
